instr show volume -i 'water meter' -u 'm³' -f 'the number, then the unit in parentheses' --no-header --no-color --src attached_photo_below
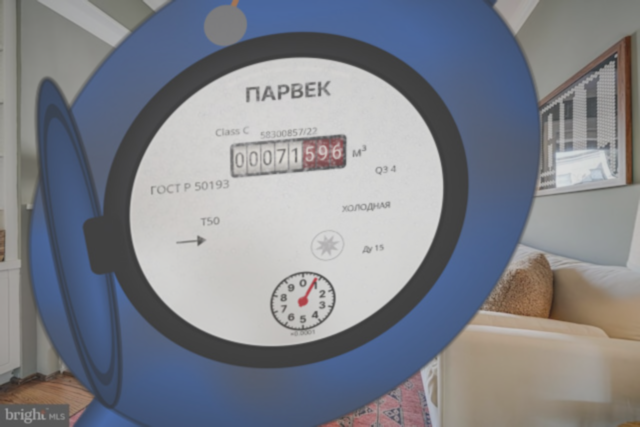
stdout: 71.5960 (m³)
